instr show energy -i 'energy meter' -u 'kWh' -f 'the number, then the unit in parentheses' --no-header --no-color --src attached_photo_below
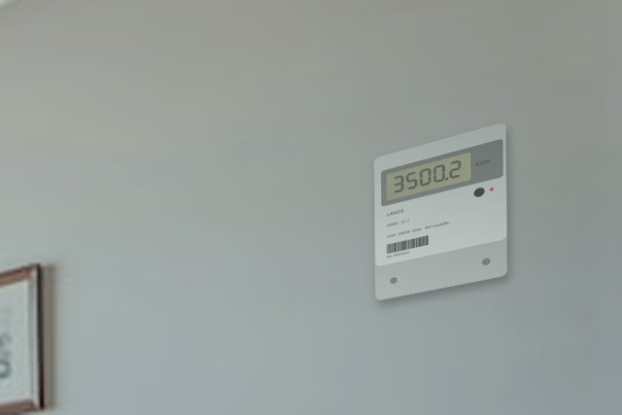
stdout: 3500.2 (kWh)
